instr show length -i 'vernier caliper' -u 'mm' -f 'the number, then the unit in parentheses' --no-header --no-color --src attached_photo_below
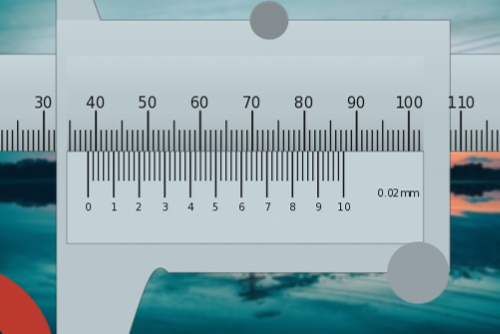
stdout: 38.5 (mm)
